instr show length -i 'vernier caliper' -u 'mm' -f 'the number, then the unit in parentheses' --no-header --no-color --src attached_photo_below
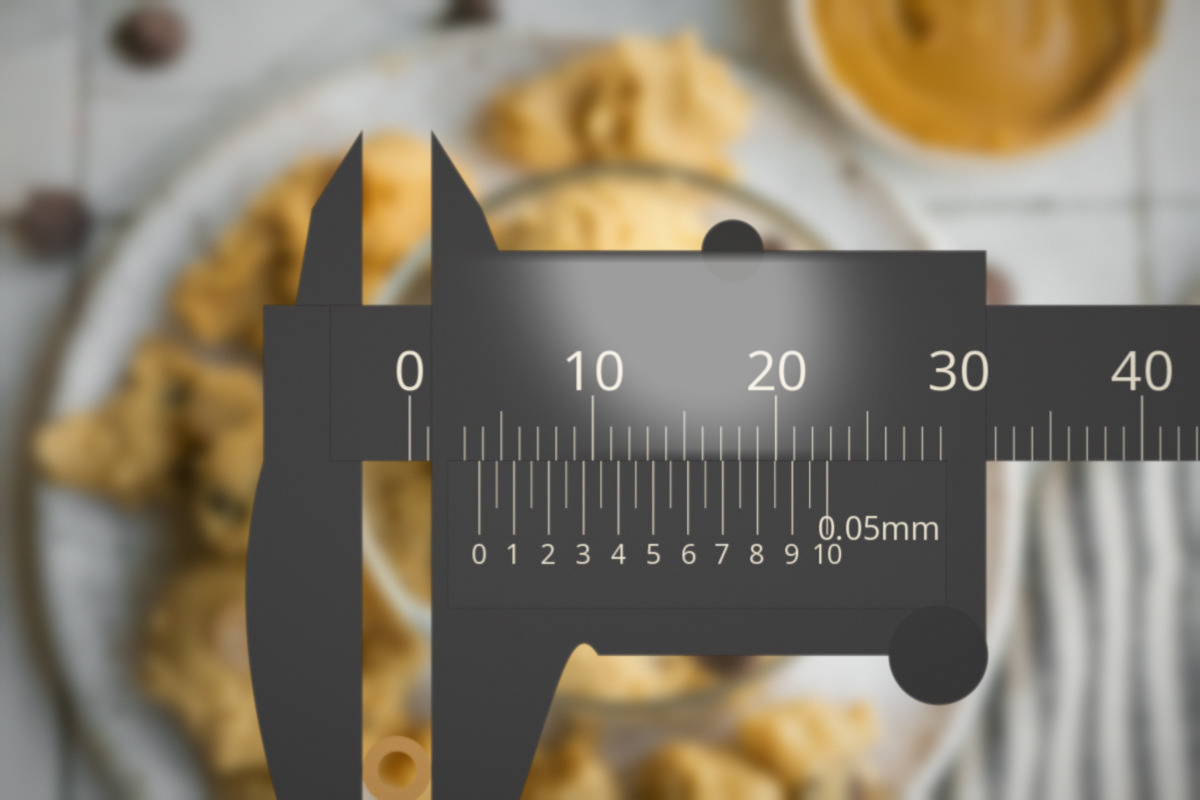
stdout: 3.8 (mm)
